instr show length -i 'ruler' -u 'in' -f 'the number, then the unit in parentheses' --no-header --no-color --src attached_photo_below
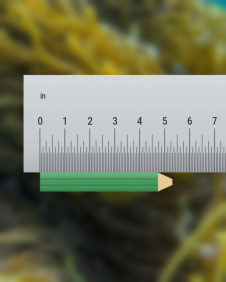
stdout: 5.5 (in)
